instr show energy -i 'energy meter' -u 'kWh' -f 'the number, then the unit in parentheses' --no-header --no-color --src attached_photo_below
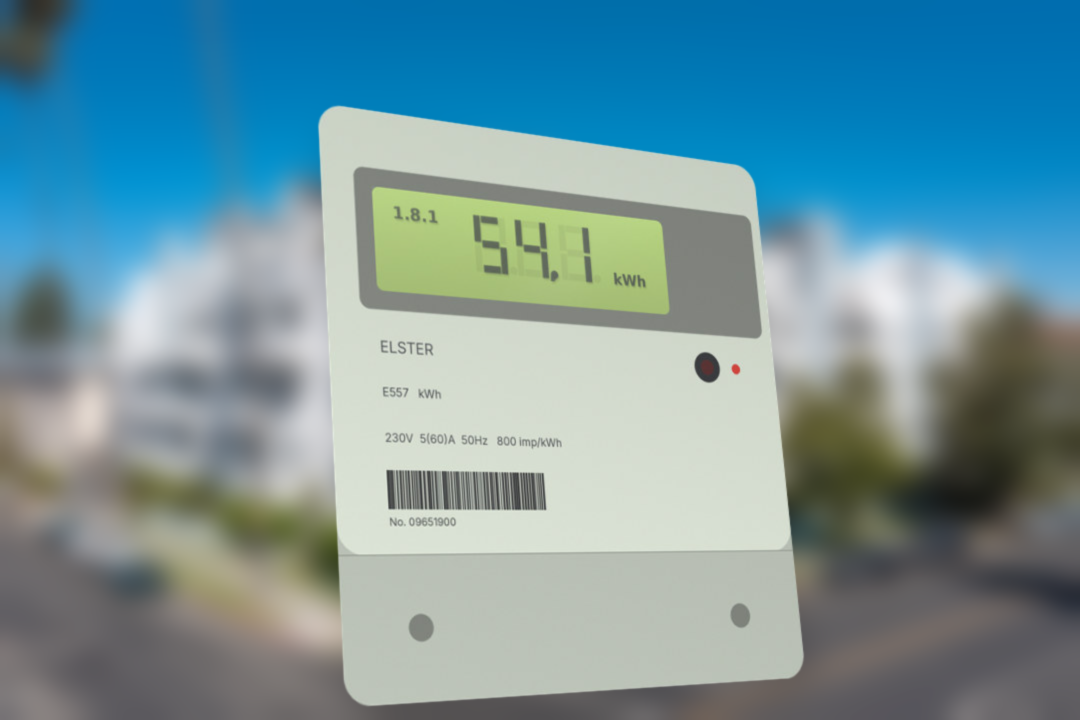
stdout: 54.1 (kWh)
